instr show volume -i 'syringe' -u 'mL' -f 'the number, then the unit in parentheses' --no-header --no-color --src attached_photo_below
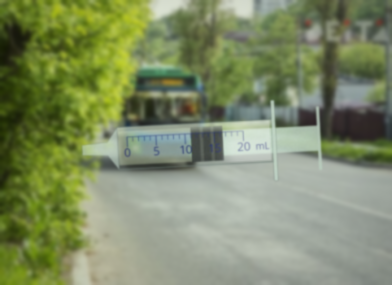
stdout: 11 (mL)
